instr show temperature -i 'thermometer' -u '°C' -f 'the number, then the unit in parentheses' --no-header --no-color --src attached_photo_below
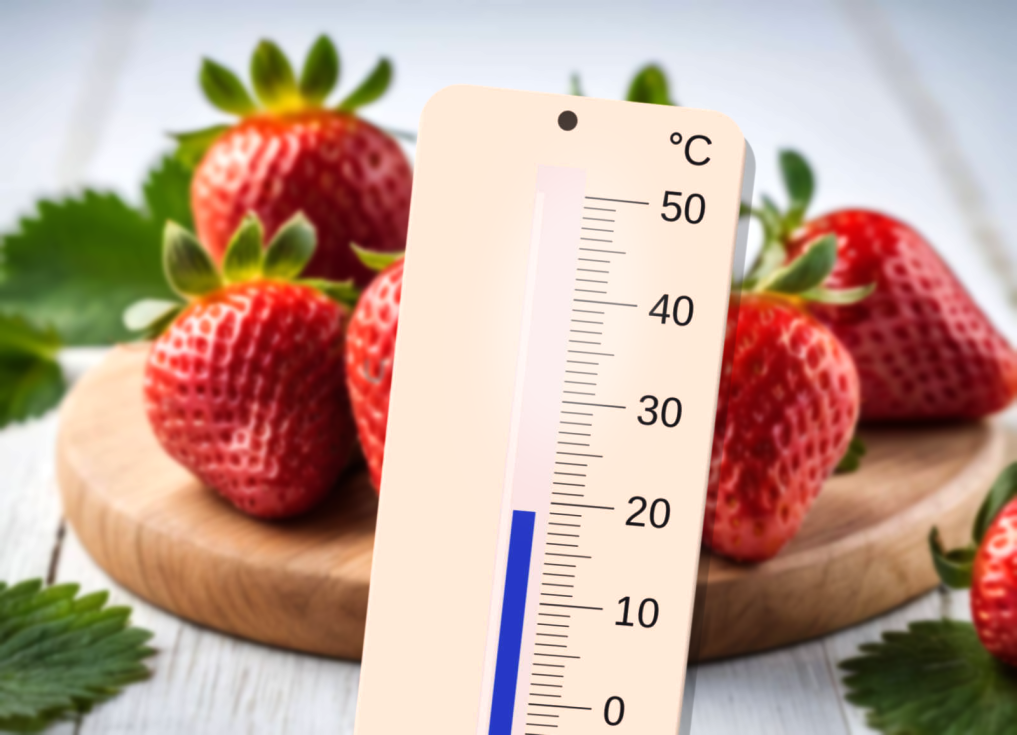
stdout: 19 (°C)
